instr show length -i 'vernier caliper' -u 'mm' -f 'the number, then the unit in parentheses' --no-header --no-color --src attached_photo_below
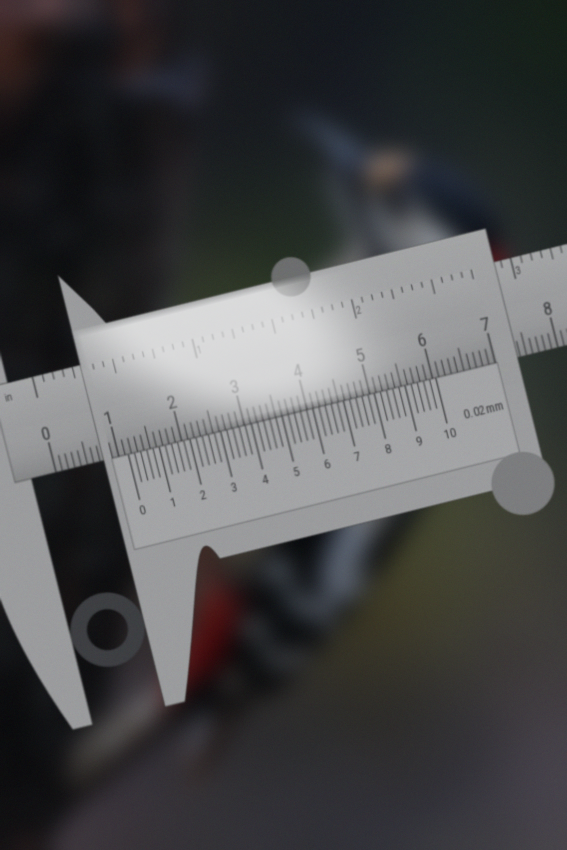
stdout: 11.5 (mm)
